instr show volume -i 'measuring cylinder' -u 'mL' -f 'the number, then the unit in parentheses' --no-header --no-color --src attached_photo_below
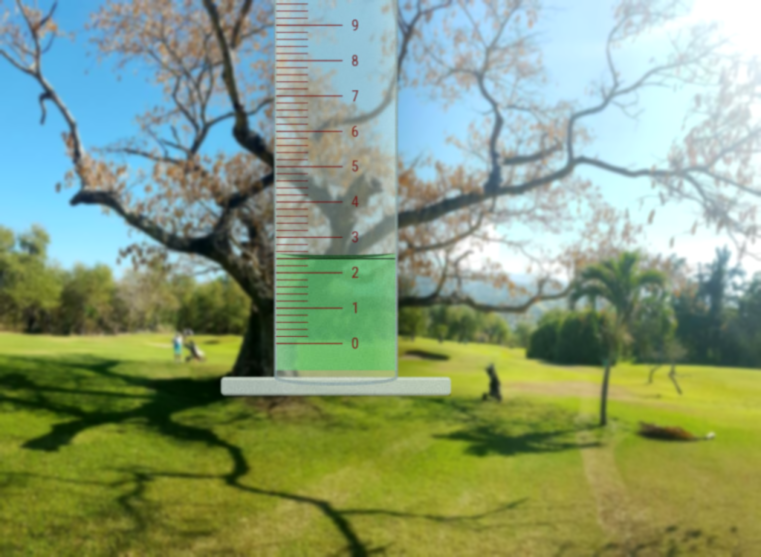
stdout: 2.4 (mL)
